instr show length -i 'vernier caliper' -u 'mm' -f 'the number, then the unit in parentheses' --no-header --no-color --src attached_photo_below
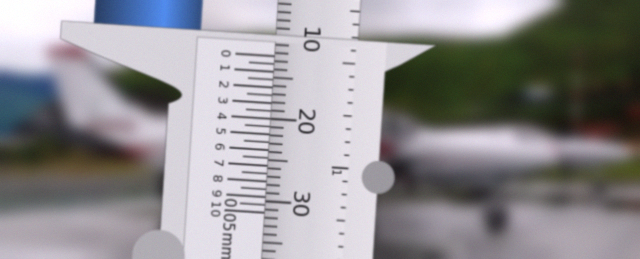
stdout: 12.4 (mm)
